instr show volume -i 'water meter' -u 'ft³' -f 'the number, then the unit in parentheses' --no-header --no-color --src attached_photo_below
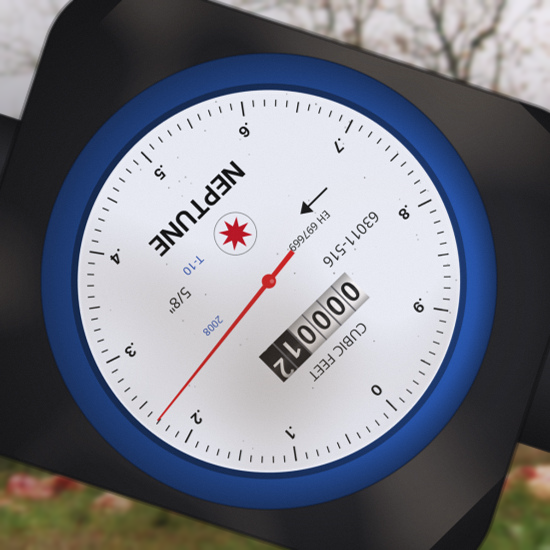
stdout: 12.23 (ft³)
